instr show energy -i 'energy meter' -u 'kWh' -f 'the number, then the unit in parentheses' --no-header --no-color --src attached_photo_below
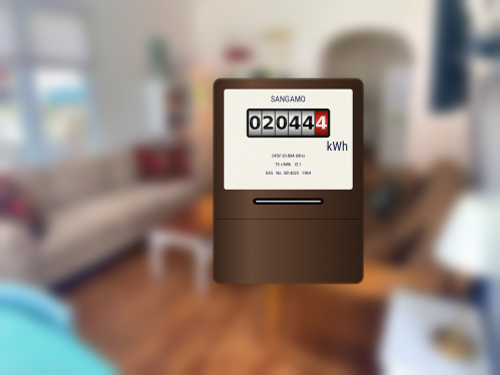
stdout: 2044.4 (kWh)
